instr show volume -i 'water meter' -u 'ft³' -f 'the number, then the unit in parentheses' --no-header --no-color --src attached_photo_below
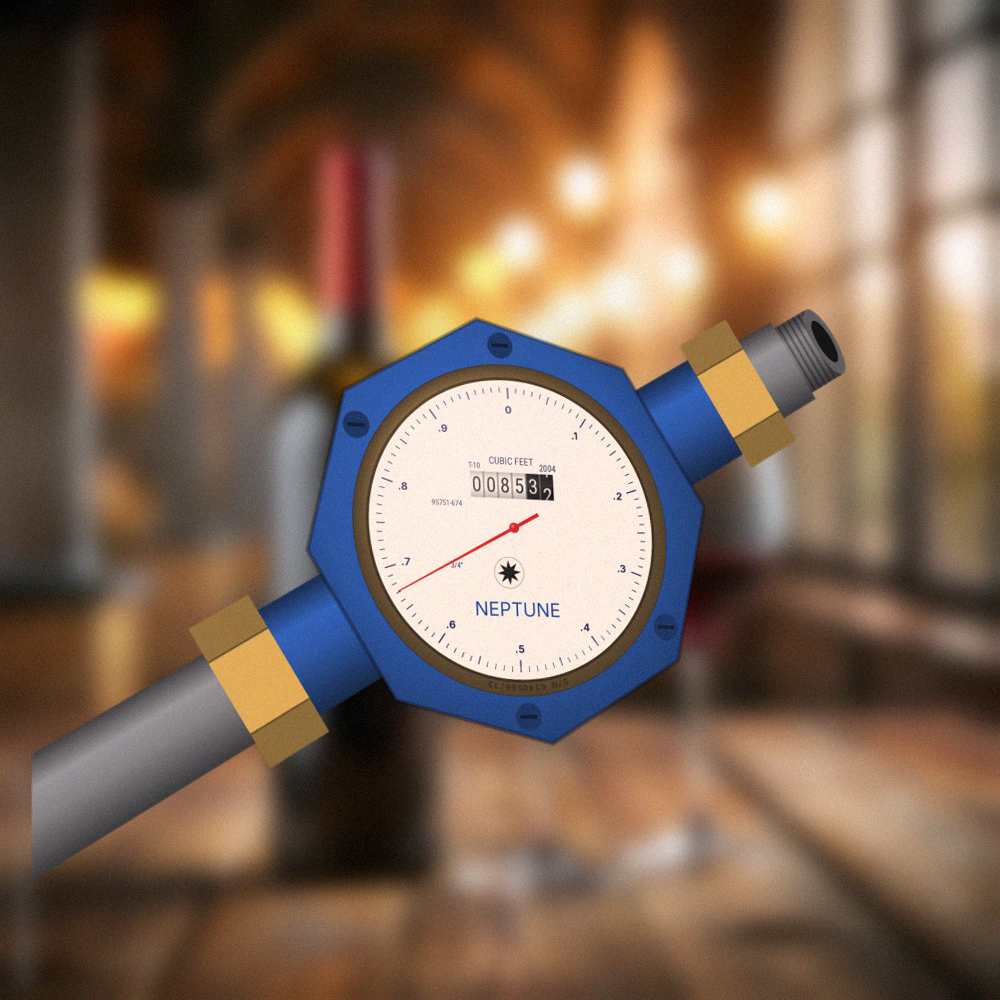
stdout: 8531.67 (ft³)
